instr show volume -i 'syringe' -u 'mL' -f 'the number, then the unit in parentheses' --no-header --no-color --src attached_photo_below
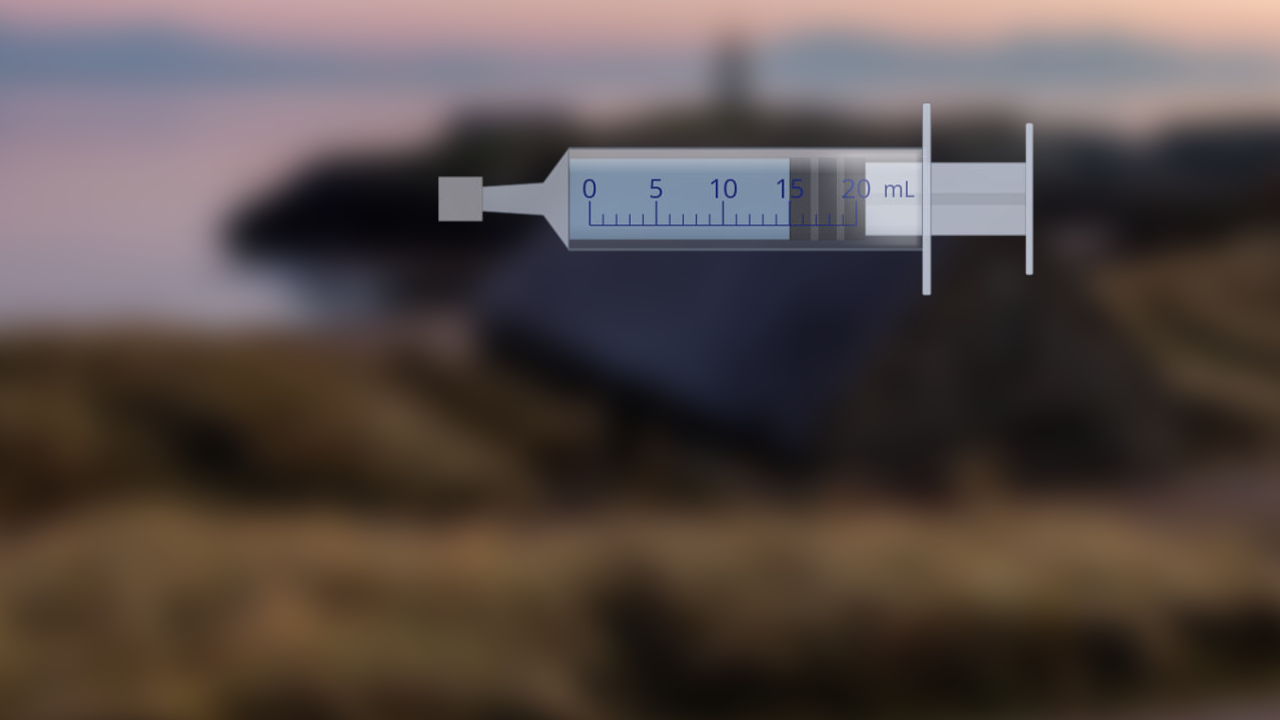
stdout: 15 (mL)
